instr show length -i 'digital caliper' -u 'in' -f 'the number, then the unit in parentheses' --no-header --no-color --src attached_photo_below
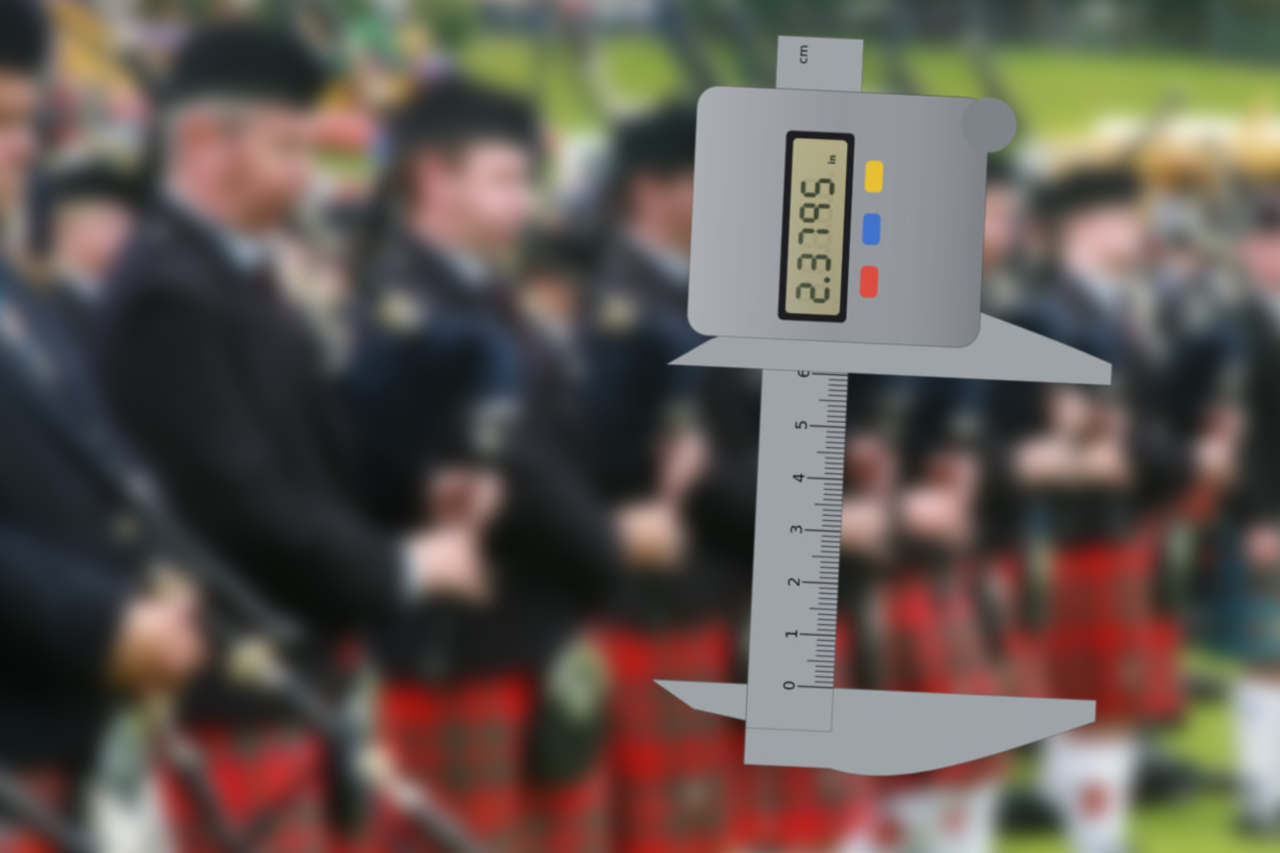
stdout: 2.3795 (in)
